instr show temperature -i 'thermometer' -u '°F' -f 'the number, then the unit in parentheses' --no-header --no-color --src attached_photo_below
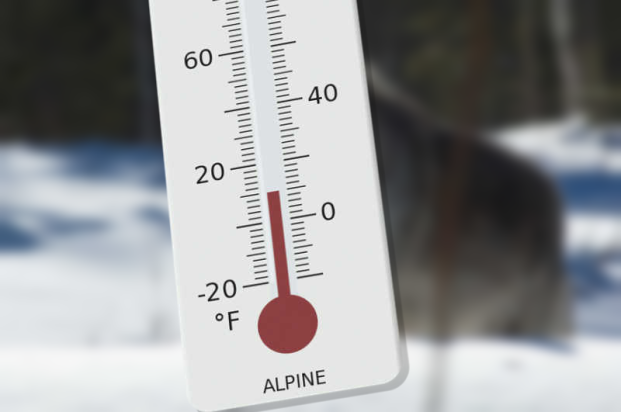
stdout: 10 (°F)
